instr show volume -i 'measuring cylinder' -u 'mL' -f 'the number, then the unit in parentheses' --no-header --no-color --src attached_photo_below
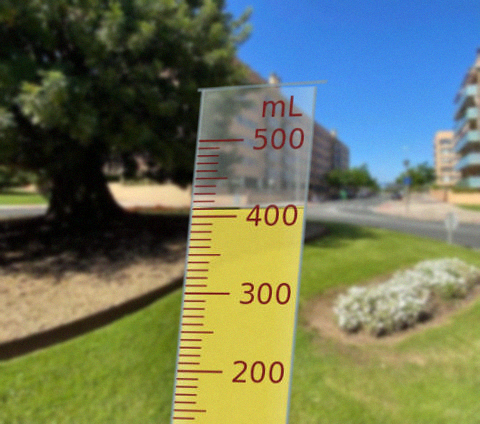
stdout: 410 (mL)
